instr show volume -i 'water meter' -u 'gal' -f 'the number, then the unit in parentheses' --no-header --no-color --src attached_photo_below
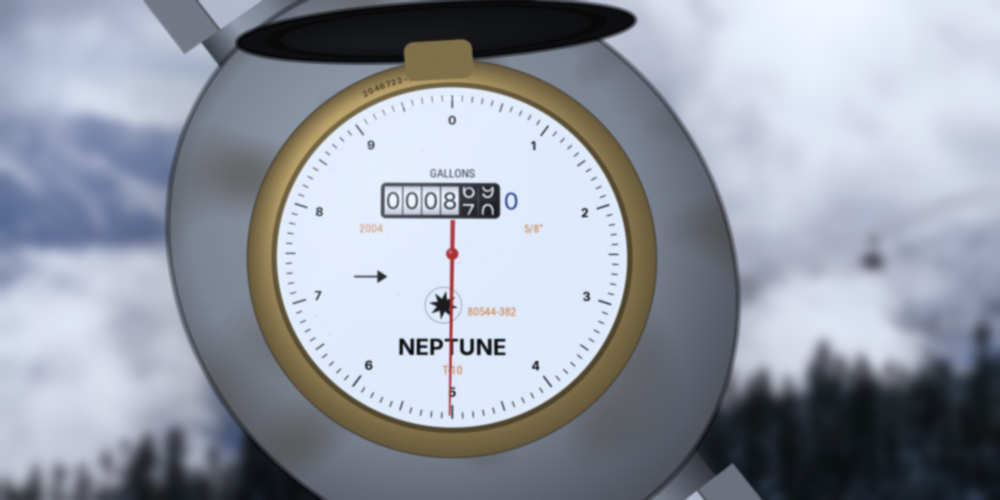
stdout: 8695.0 (gal)
